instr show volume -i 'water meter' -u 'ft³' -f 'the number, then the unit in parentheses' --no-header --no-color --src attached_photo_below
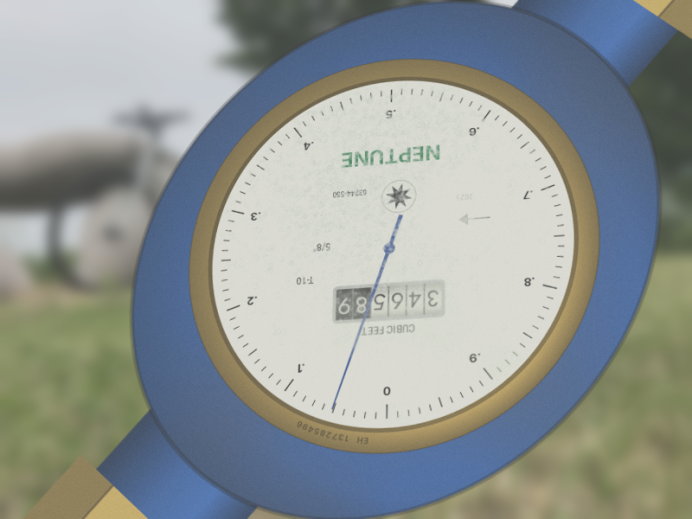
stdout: 346589.05 (ft³)
